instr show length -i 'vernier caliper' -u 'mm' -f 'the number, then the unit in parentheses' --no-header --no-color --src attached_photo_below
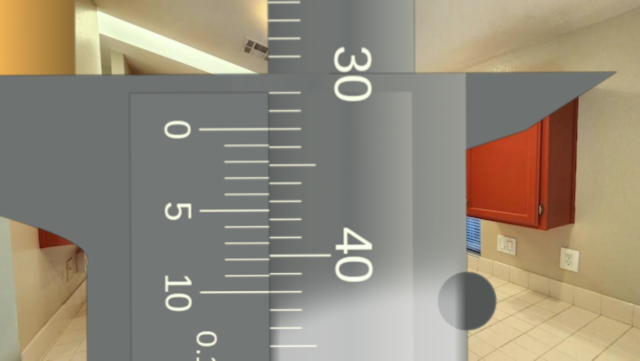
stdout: 33.0 (mm)
